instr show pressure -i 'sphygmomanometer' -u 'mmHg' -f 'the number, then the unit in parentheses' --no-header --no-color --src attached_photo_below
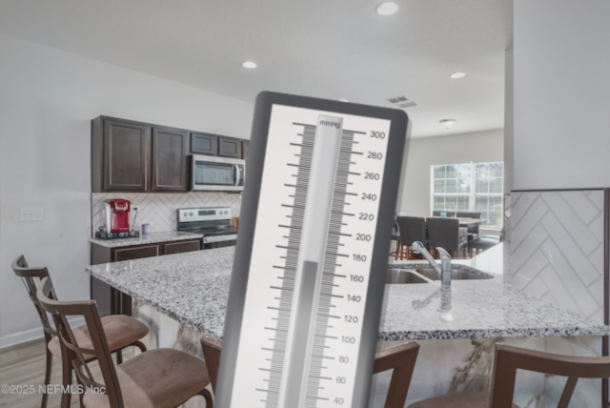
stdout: 170 (mmHg)
